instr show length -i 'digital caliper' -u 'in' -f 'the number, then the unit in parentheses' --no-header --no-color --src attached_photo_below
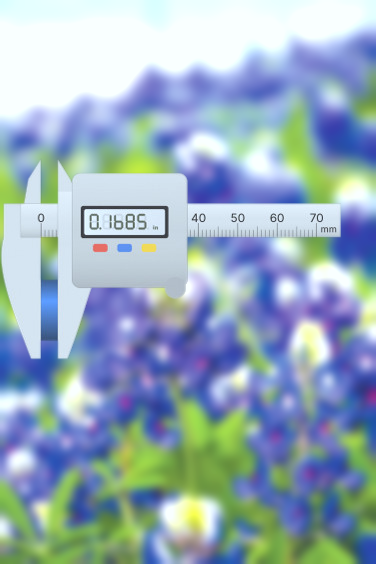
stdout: 0.1685 (in)
